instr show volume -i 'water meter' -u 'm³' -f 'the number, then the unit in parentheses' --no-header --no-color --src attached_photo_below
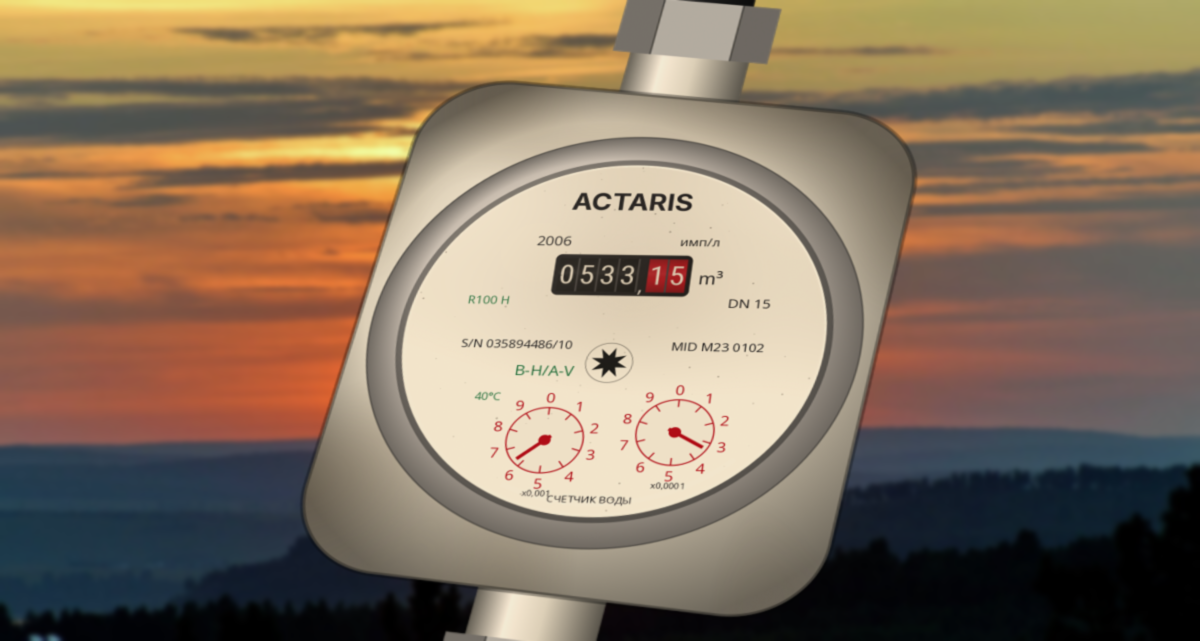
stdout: 533.1563 (m³)
